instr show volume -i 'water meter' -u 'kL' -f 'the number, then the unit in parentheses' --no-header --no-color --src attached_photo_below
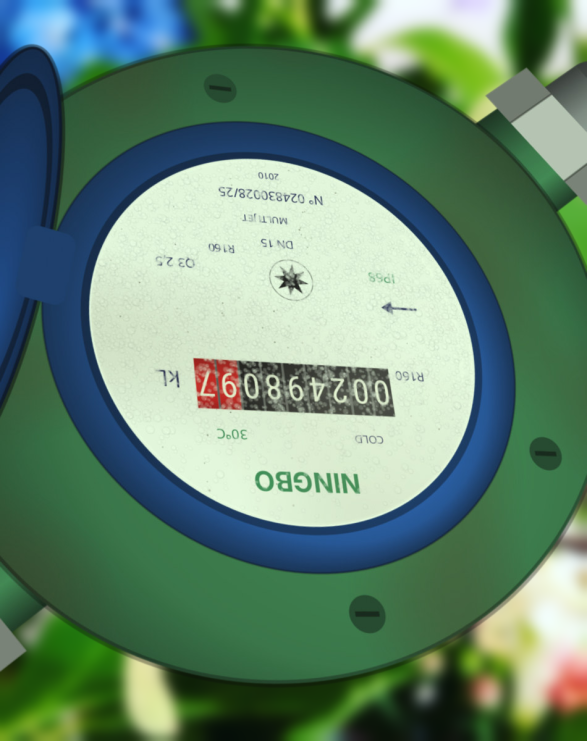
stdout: 24980.97 (kL)
